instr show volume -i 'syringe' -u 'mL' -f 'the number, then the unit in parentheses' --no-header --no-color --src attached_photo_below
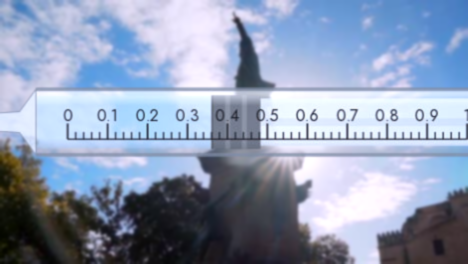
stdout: 0.36 (mL)
